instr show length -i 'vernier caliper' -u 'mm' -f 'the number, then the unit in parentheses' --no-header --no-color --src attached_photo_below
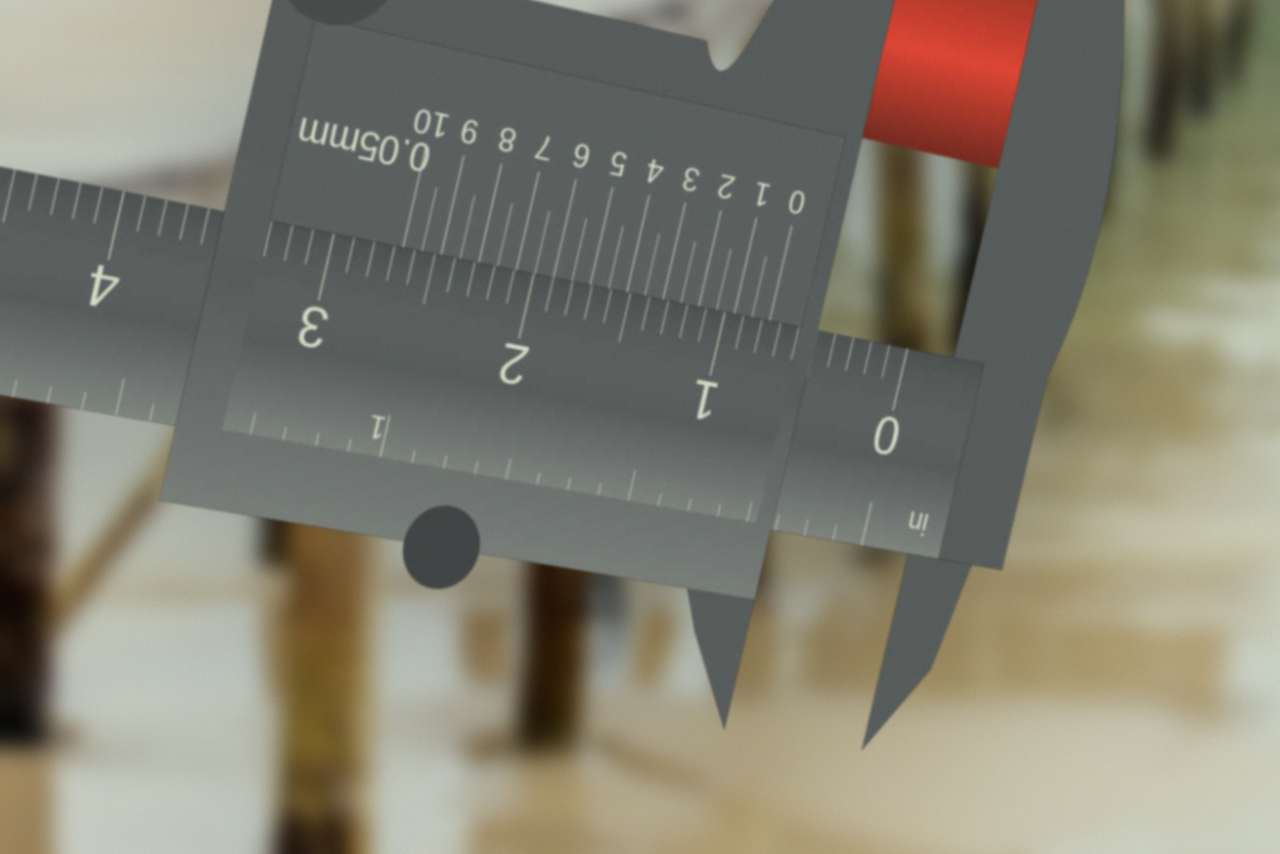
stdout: 7.6 (mm)
